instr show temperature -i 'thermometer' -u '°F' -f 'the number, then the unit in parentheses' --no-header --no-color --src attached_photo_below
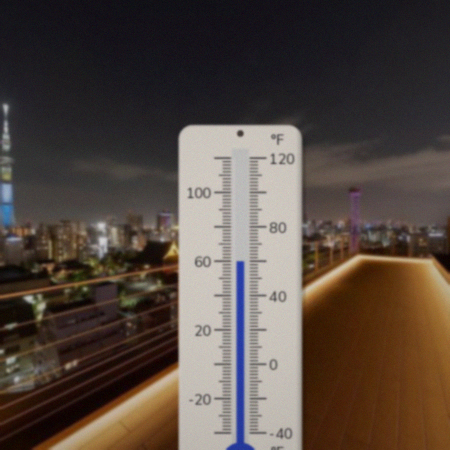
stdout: 60 (°F)
